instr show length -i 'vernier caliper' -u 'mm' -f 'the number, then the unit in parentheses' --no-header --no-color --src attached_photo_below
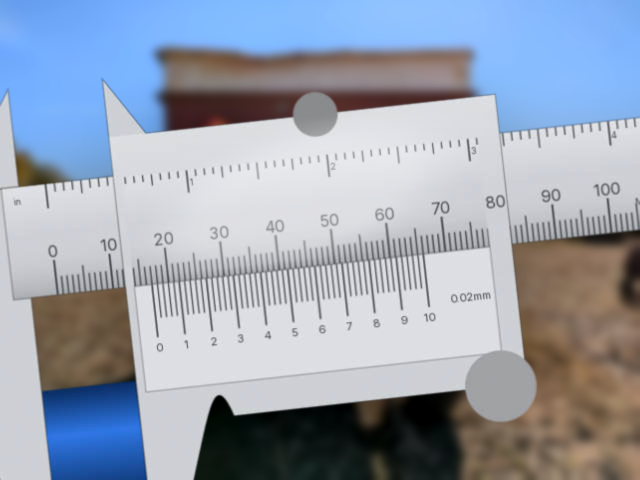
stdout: 17.0 (mm)
